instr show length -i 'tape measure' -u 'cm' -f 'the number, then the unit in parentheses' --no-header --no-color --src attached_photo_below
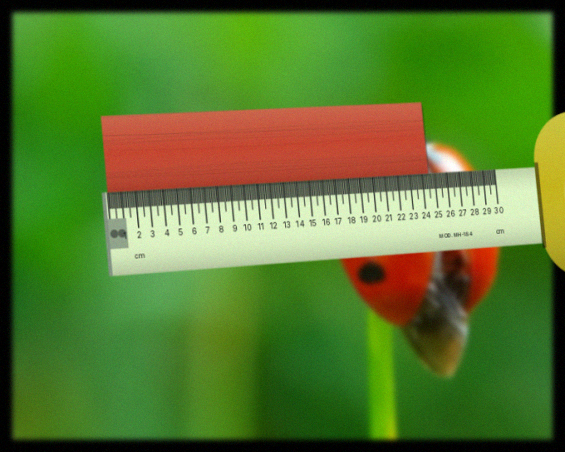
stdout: 24.5 (cm)
